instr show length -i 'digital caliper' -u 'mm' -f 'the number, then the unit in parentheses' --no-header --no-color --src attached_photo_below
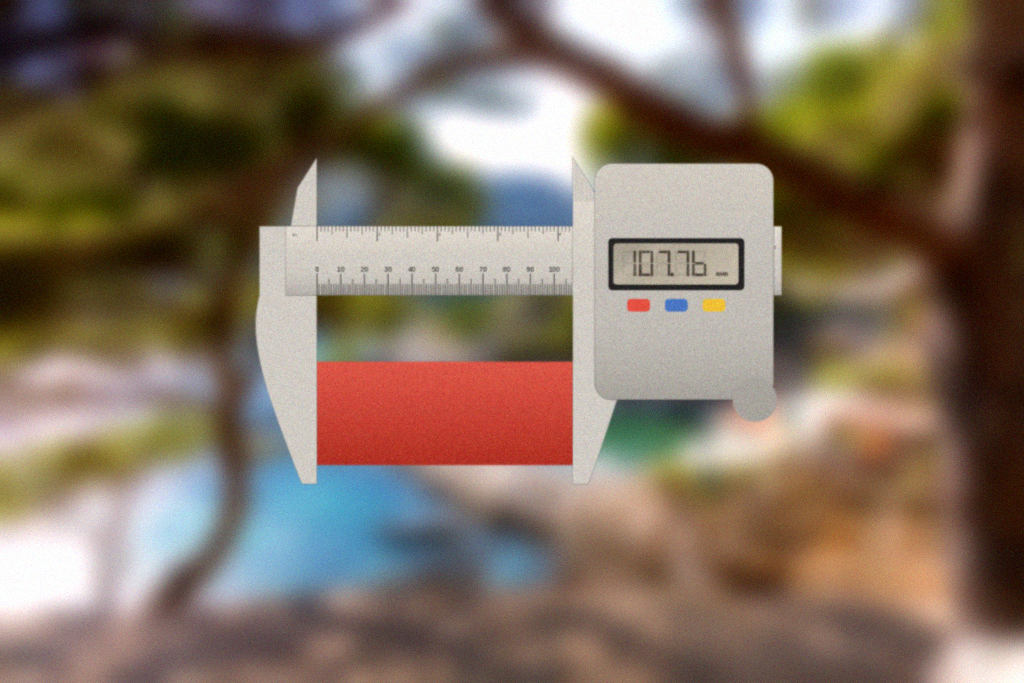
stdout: 107.76 (mm)
